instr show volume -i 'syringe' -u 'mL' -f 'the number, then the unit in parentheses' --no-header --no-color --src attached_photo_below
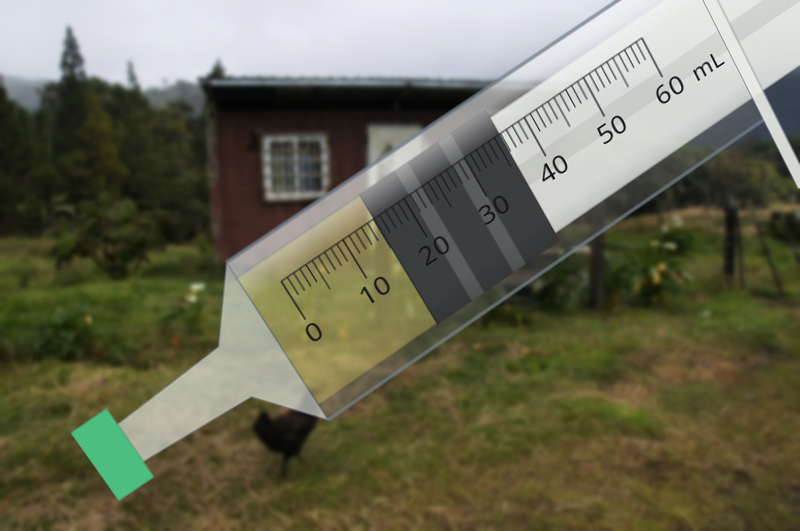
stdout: 15 (mL)
